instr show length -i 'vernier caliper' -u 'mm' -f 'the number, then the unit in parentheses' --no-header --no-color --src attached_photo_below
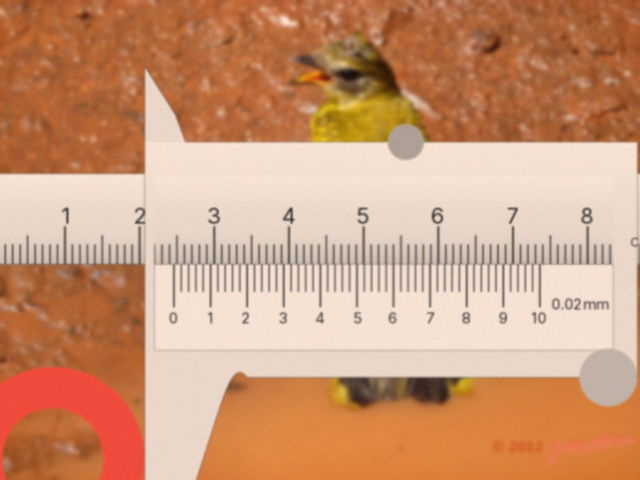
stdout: 24.6 (mm)
